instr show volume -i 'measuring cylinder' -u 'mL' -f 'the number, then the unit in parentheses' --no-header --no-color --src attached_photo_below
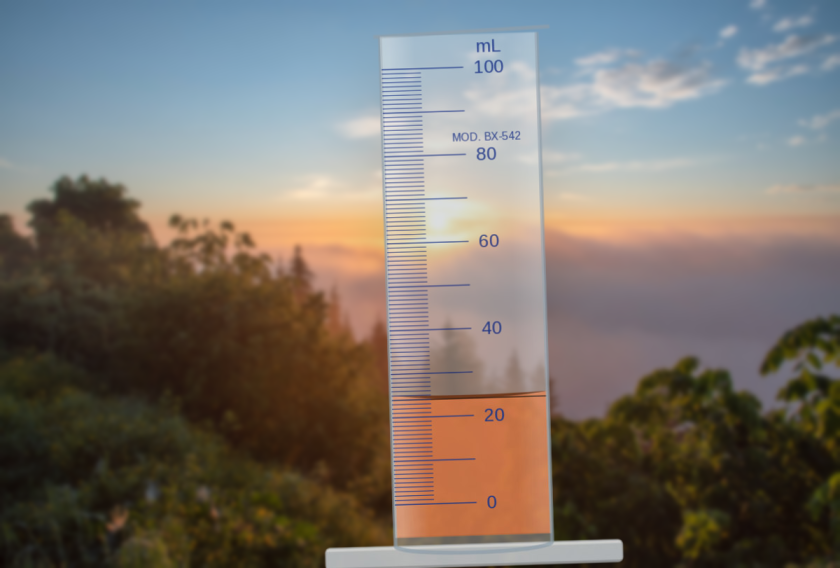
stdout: 24 (mL)
